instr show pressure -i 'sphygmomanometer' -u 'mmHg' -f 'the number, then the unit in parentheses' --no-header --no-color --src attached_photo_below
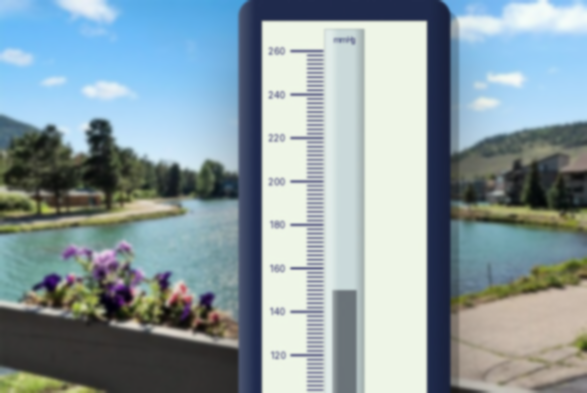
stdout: 150 (mmHg)
